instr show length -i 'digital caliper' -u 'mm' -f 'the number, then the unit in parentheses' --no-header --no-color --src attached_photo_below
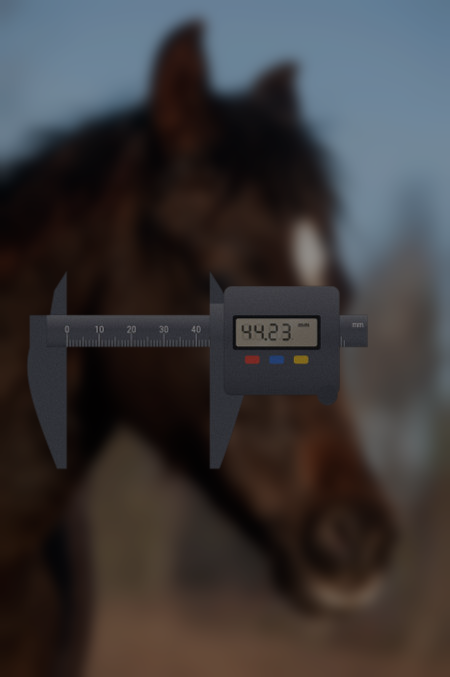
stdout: 44.23 (mm)
